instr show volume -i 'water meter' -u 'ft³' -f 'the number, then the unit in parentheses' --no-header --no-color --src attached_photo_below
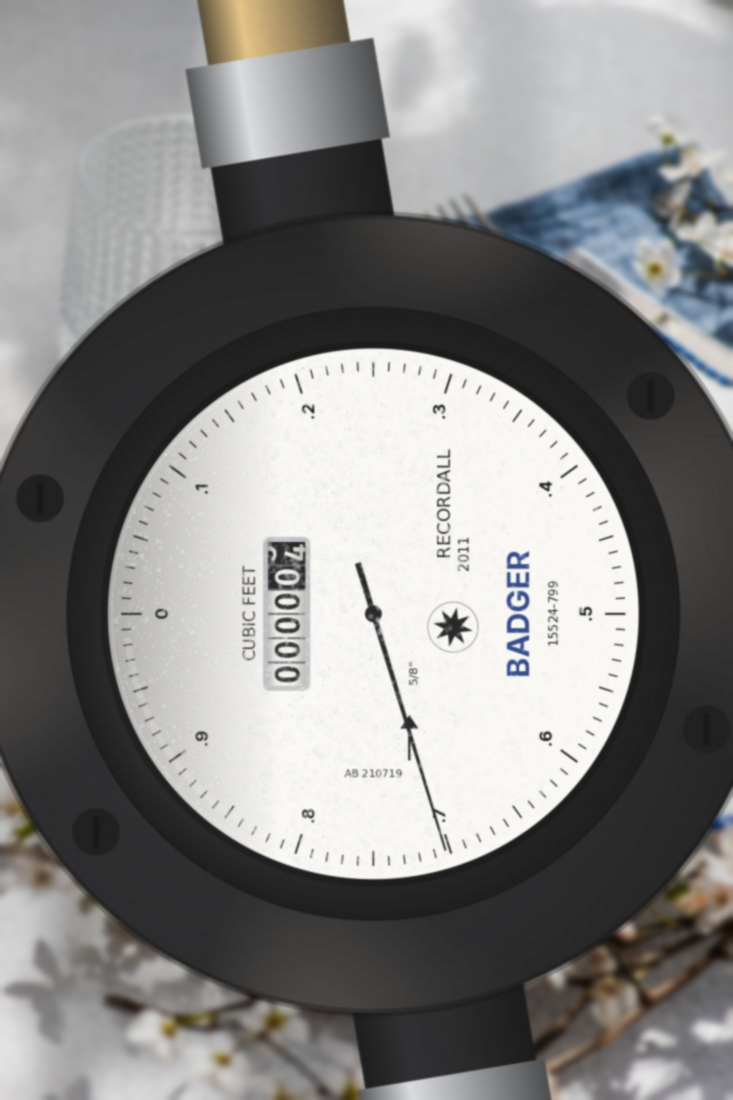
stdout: 3.70 (ft³)
